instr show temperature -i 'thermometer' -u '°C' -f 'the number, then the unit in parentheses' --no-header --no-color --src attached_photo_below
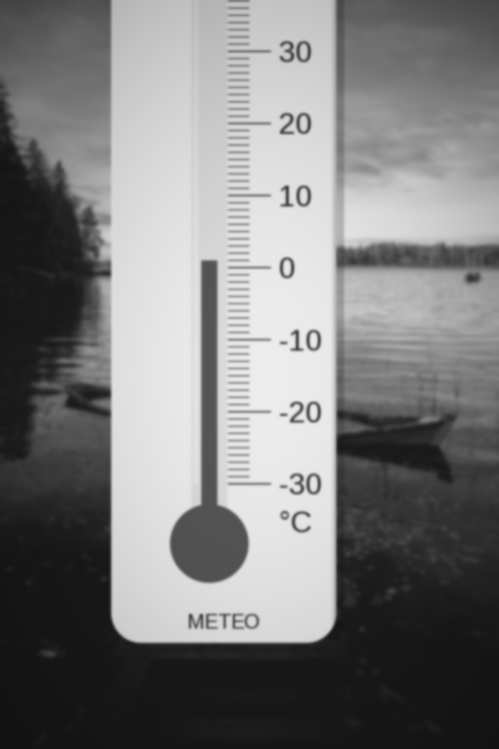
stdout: 1 (°C)
